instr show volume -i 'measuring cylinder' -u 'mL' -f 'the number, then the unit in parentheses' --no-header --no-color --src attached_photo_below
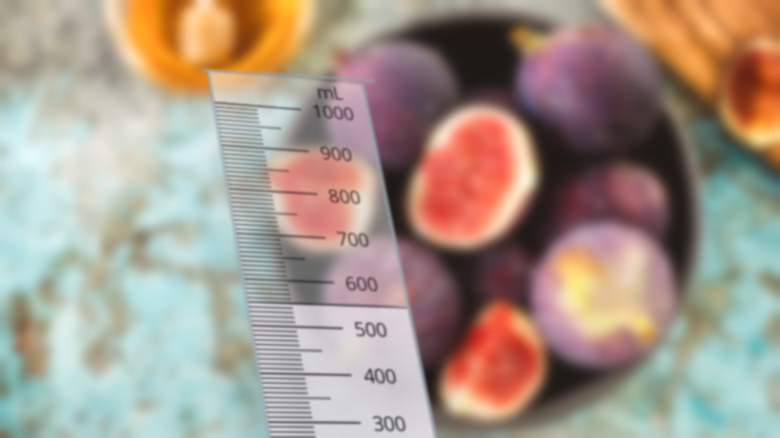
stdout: 550 (mL)
